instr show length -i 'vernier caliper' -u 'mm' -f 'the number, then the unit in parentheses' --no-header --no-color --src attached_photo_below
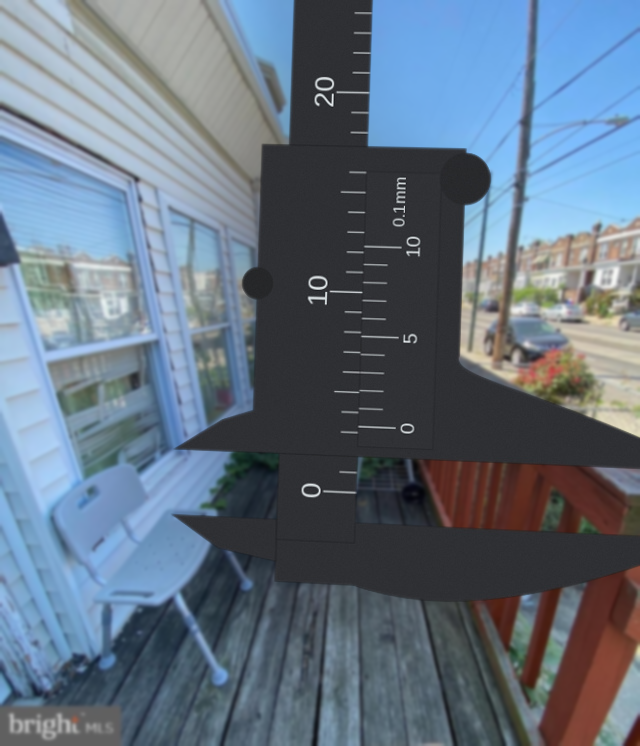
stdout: 3.3 (mm)
